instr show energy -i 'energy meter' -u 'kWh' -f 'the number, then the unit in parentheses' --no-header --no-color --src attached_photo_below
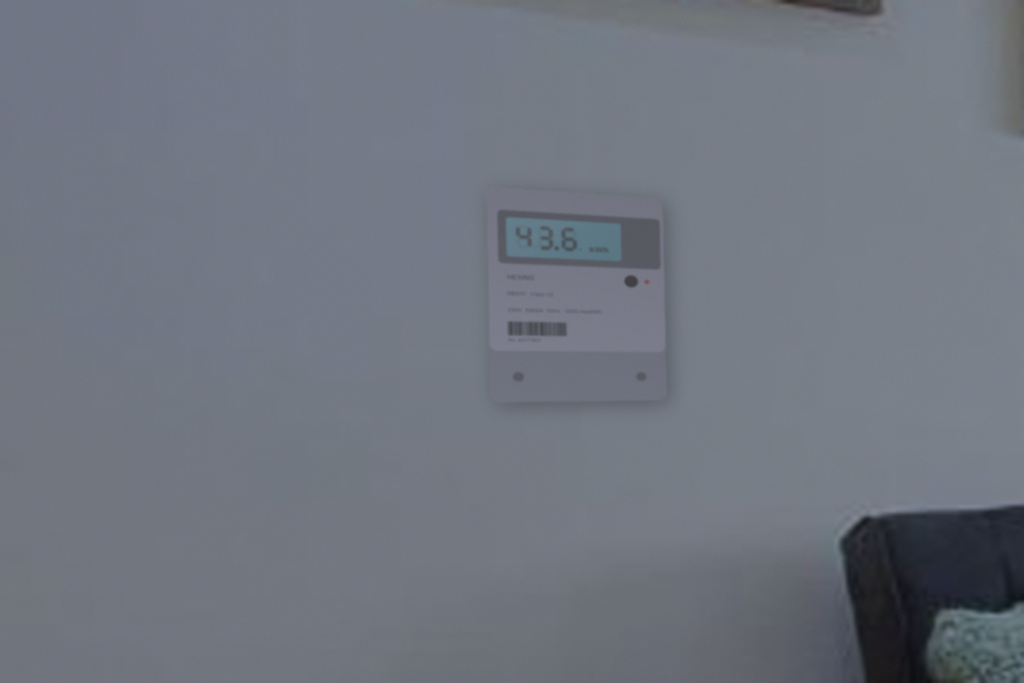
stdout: 43.6 (kWh)
